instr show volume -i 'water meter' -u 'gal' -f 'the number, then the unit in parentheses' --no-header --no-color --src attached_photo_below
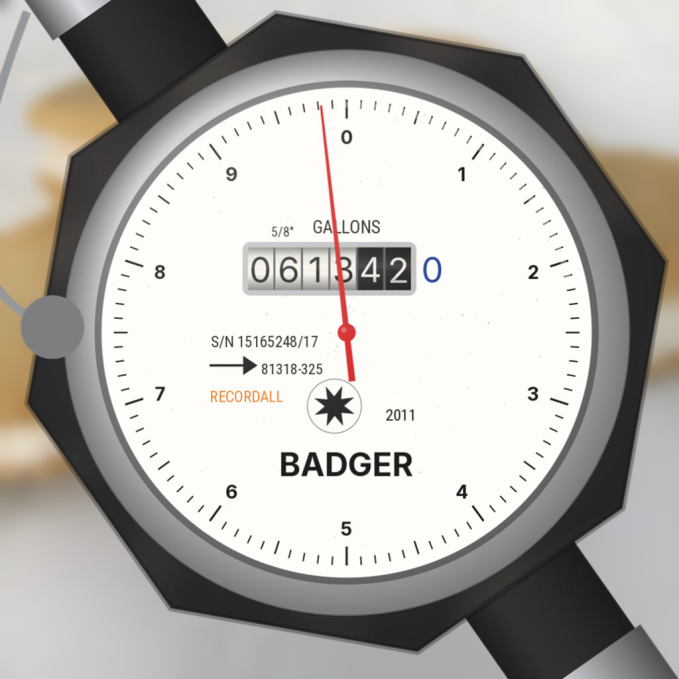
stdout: 613419.8 (gal)
